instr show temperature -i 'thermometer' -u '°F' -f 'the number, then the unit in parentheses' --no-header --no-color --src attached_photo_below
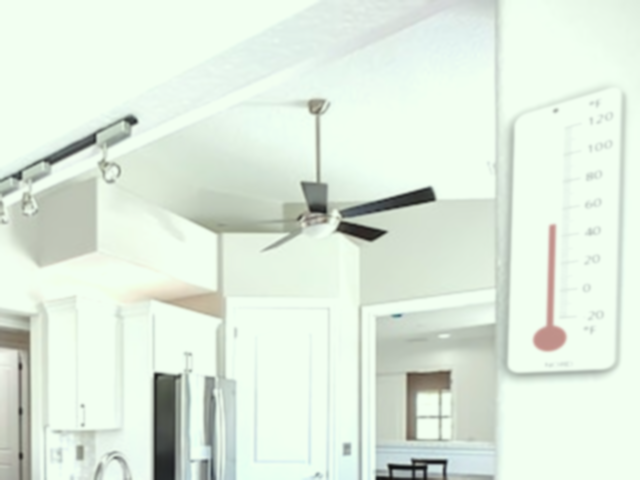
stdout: 50 (°F)
